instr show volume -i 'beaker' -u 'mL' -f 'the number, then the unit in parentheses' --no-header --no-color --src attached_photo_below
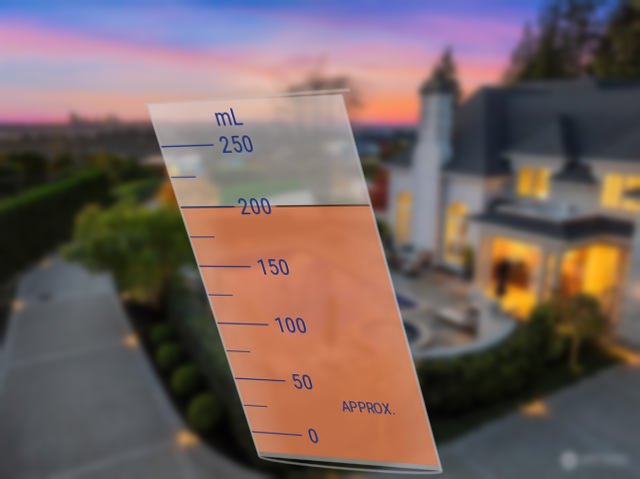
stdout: 200 (mL)
